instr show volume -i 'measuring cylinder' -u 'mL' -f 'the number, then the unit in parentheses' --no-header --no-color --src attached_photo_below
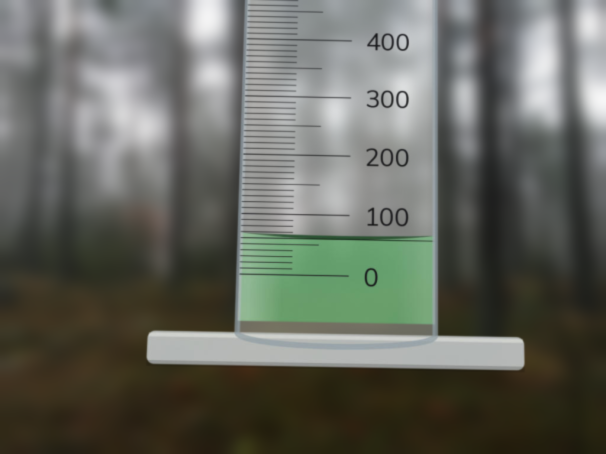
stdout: 60 (mL)
